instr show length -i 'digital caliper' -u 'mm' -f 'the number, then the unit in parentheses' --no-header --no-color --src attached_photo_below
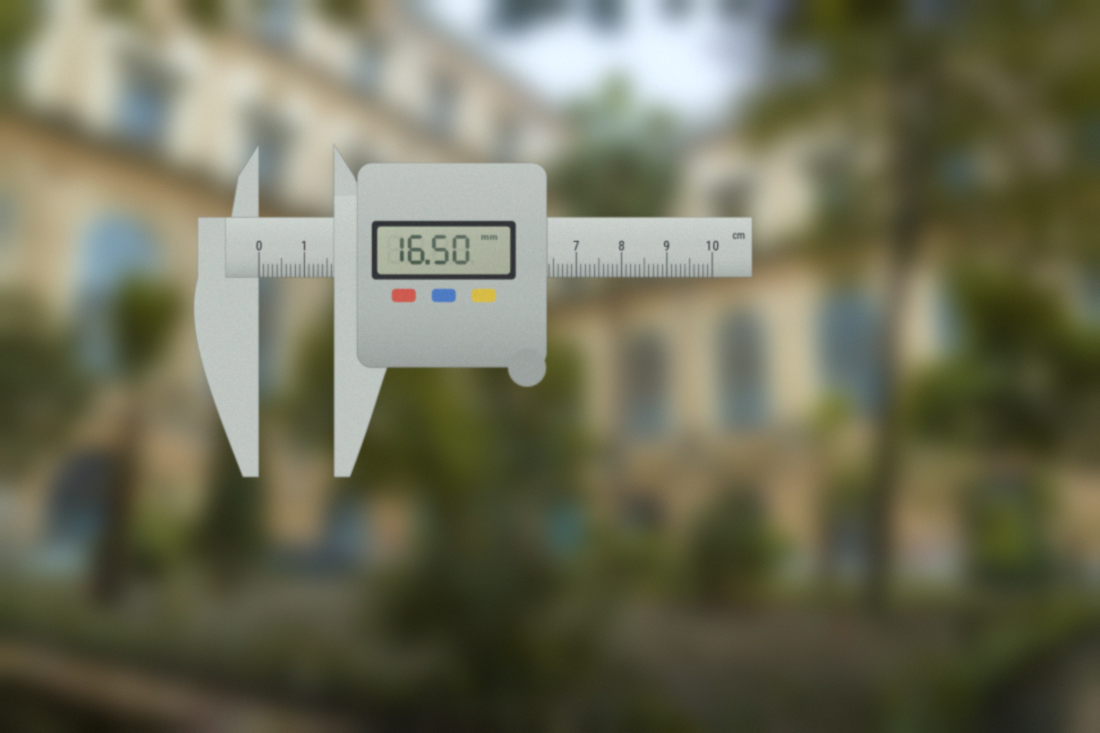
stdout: 16.50 (mm)
